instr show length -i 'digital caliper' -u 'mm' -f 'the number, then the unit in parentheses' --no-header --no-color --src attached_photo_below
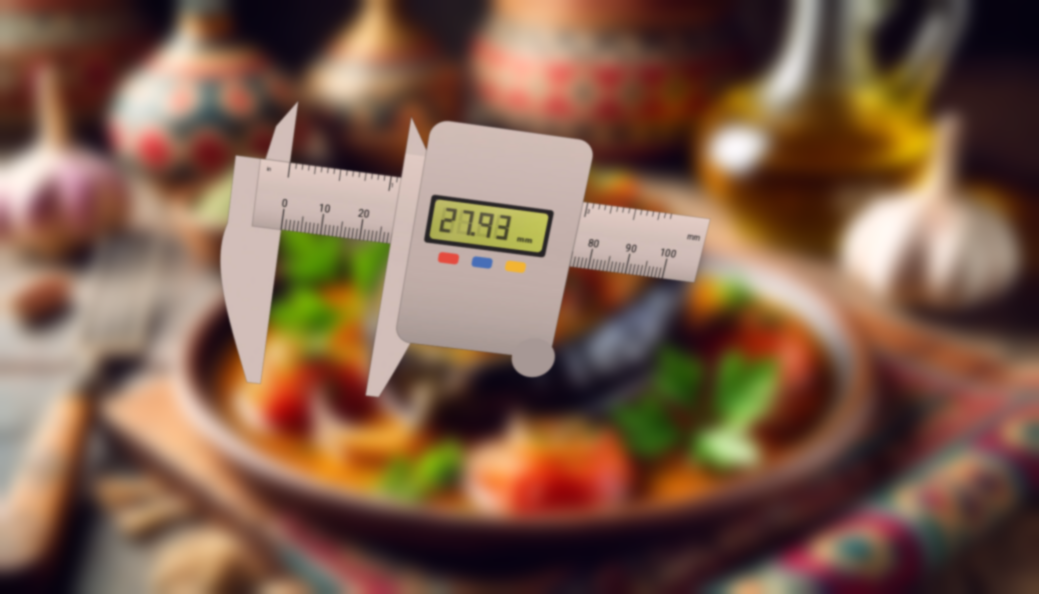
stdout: 27.93 (mm)
